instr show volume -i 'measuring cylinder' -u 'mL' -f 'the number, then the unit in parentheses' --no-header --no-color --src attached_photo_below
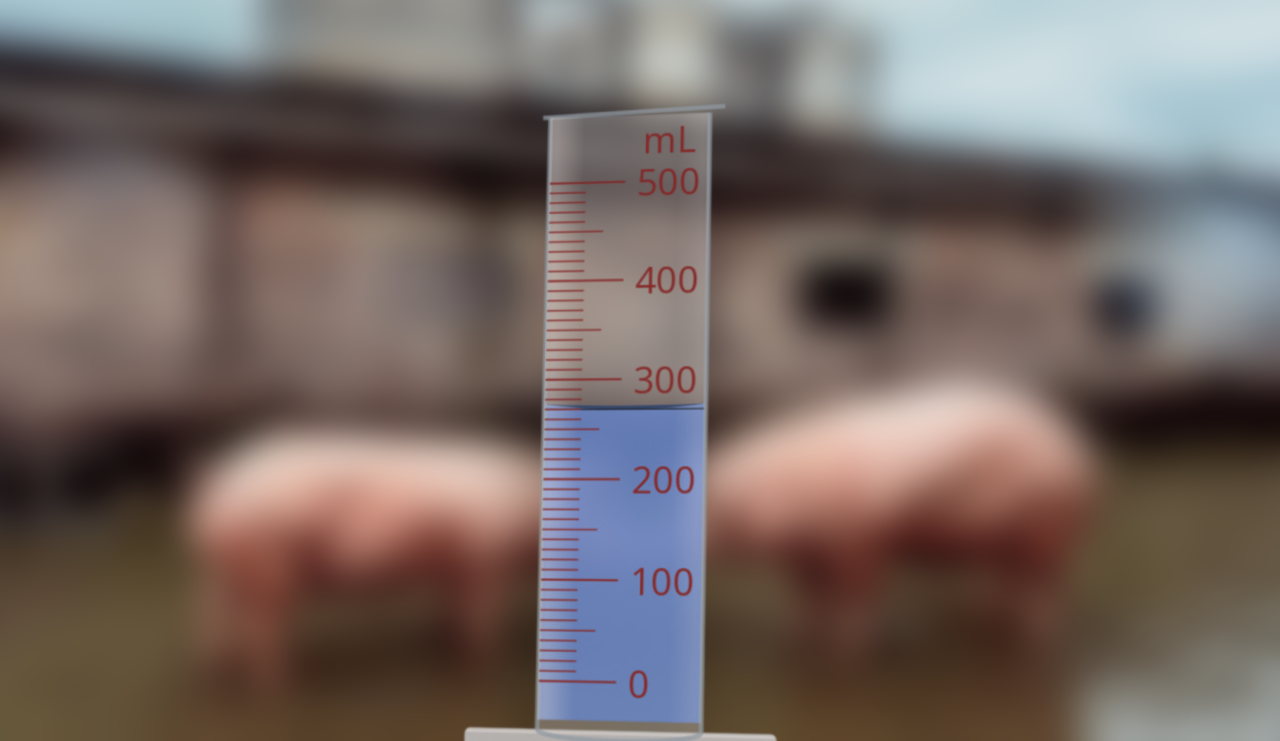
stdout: 270 (mL)
